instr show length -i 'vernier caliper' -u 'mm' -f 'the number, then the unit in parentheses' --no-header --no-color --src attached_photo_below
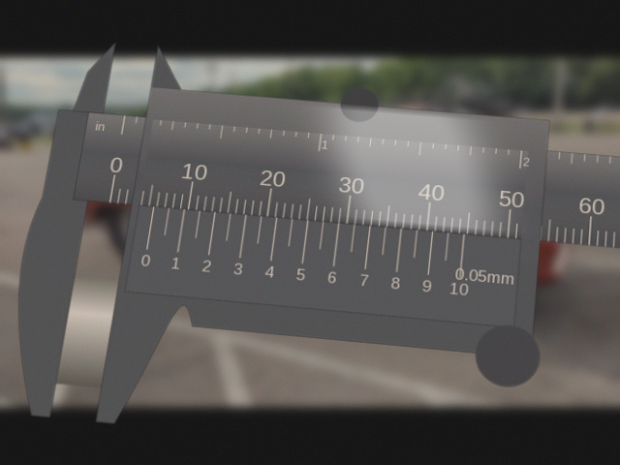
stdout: 5.6 (mm)
